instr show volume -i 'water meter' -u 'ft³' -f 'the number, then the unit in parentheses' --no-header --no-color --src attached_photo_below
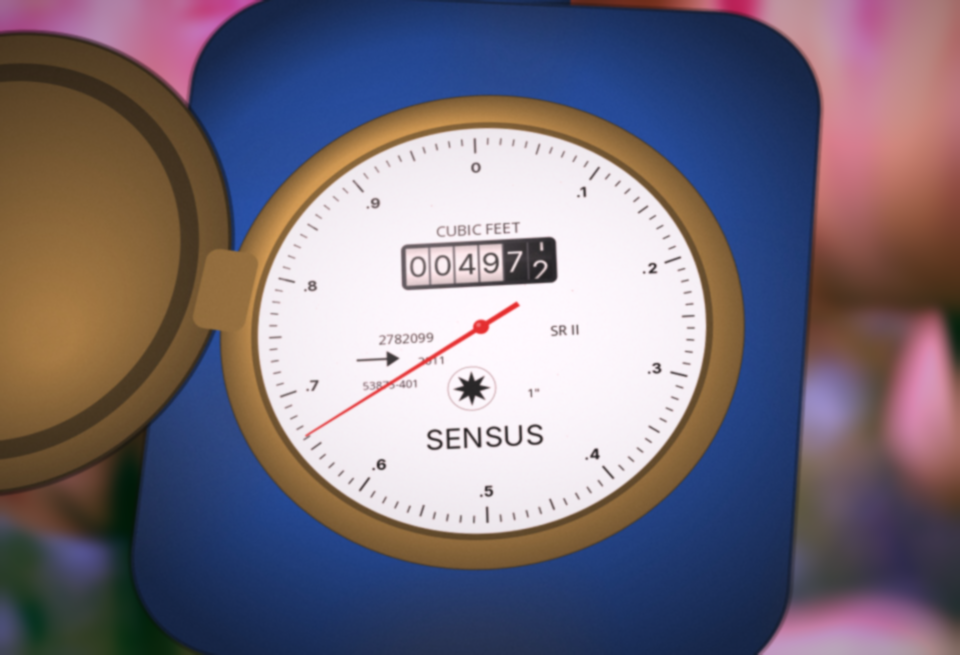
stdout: 4971.66 (ft³)
